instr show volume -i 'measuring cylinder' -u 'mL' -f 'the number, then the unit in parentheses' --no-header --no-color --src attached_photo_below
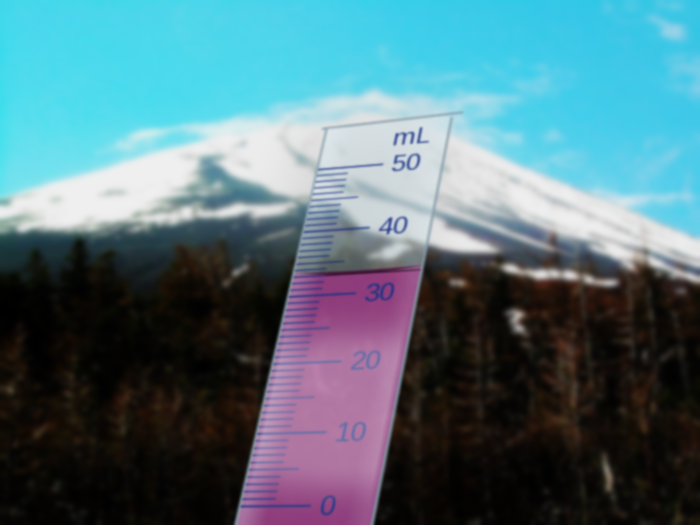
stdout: 33 (mL)
